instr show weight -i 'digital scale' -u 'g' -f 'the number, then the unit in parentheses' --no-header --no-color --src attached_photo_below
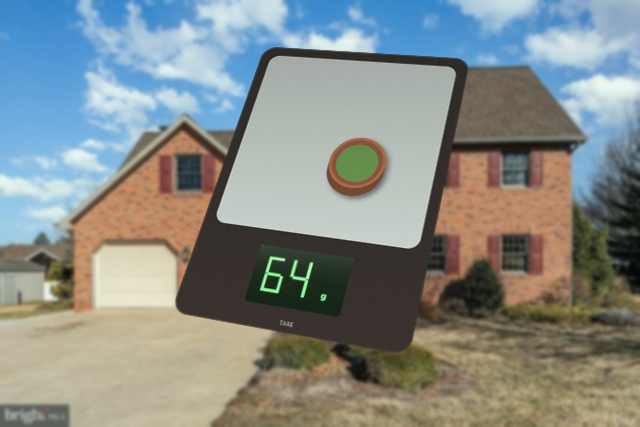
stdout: 64 (g)
